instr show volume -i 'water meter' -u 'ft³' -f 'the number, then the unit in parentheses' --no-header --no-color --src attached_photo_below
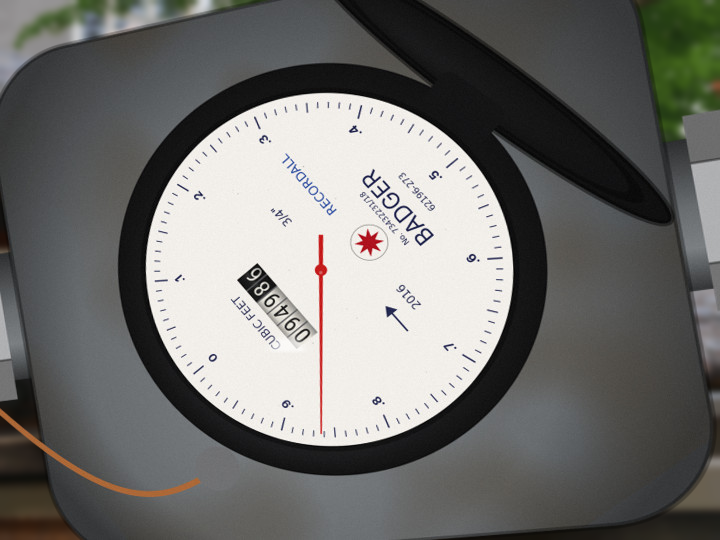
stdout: 94985.86 (ft³)
